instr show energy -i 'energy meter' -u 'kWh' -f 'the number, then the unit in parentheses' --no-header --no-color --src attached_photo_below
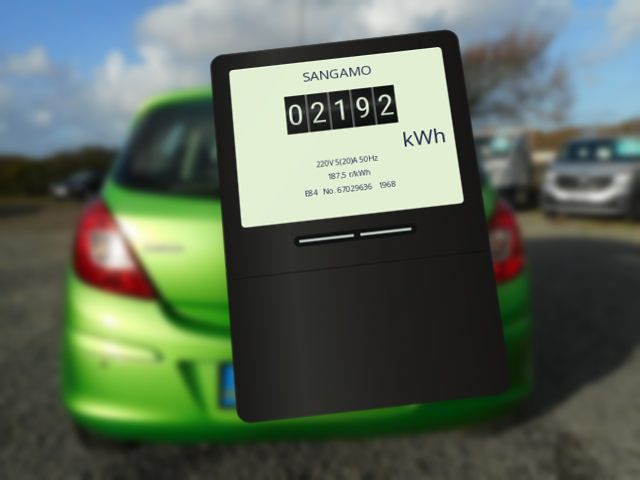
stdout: 2192 (kWh)
